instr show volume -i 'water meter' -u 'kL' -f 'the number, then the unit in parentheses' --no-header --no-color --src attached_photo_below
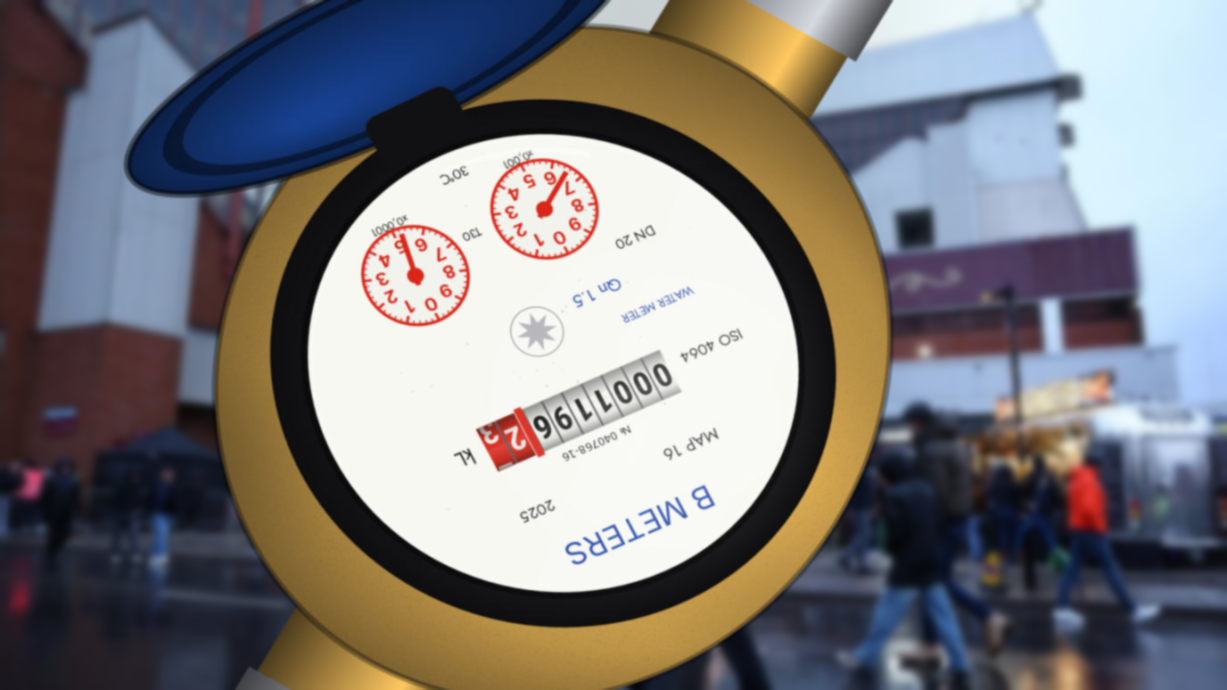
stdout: 1196.2265 (kL)
